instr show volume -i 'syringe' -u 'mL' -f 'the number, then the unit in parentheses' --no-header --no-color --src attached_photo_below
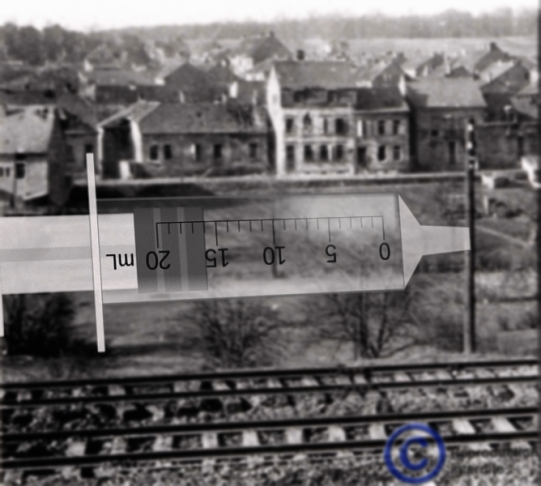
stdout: 16 (mL)
